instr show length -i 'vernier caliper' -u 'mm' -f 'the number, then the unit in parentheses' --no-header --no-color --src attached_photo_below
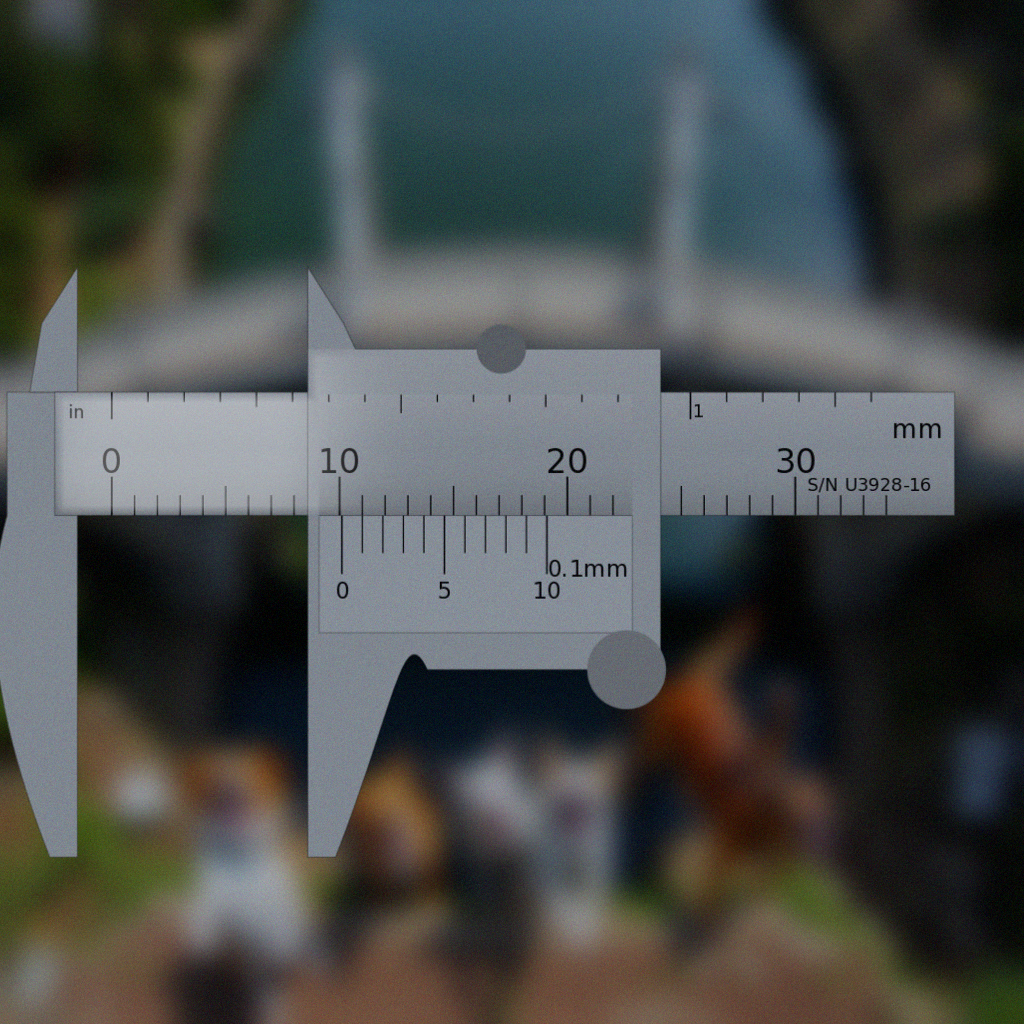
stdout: 10.1 (mm)
